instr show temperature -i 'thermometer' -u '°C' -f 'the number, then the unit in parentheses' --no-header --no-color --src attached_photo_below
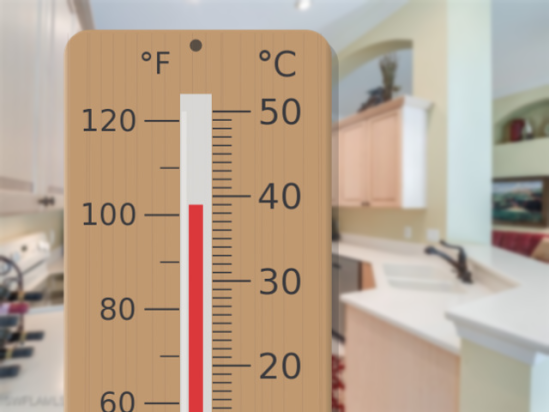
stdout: 39 (°C)
